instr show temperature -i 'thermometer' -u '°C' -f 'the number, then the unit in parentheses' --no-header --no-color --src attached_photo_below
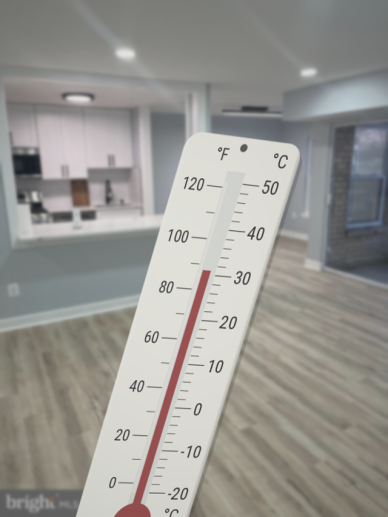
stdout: 31 (°C)
